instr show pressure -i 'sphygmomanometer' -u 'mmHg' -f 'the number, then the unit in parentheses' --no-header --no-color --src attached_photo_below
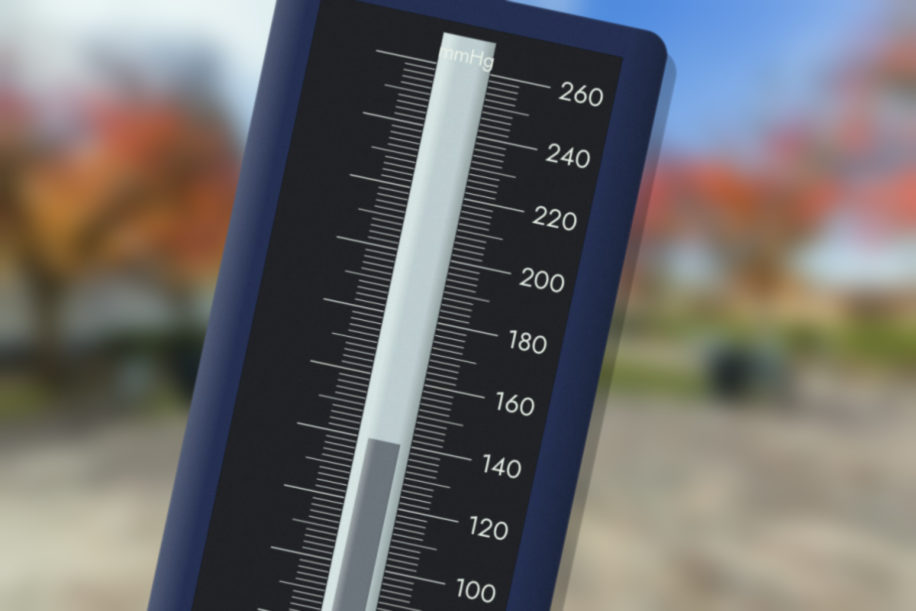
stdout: 140 (mmHg)
